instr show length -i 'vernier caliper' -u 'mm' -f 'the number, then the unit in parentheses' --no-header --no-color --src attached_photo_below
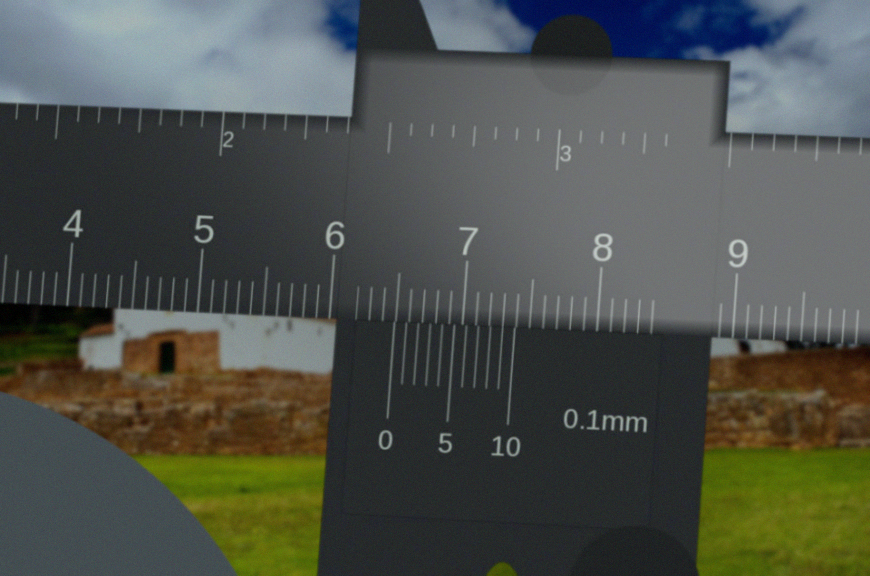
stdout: 64.9 (mm)
